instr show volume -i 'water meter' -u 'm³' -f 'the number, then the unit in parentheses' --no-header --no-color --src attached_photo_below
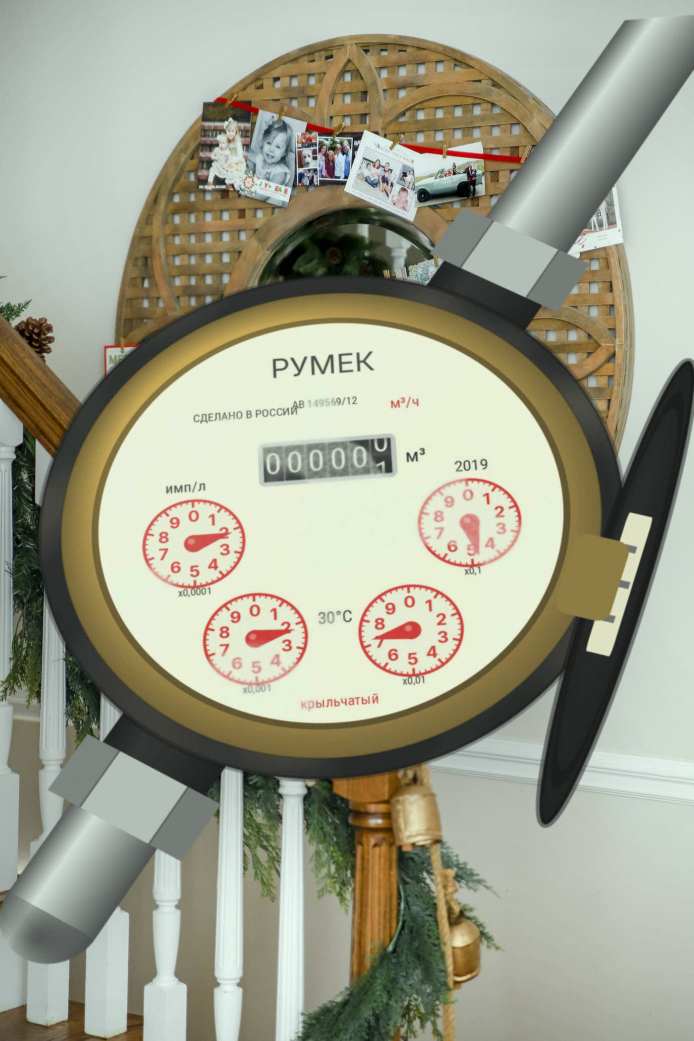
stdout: 0.4722 (m³)
